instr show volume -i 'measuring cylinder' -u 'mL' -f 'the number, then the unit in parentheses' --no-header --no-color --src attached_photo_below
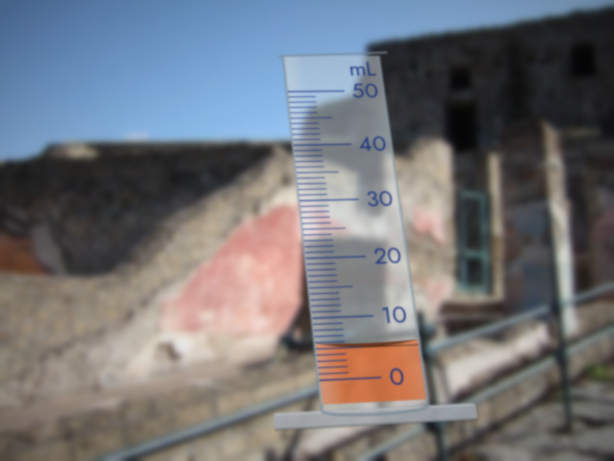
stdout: 5 (mL)
